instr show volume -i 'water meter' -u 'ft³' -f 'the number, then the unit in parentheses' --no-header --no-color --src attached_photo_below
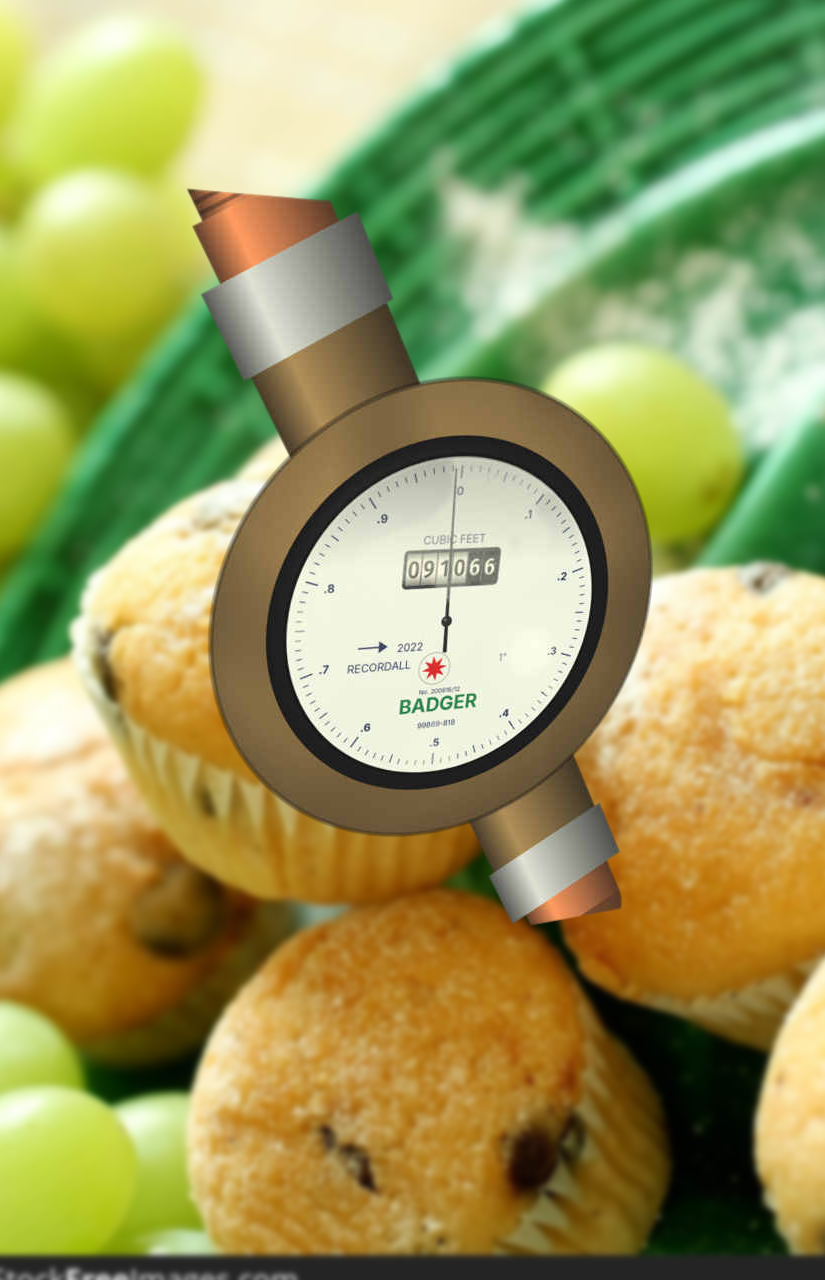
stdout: 91065.99 (ft³)
